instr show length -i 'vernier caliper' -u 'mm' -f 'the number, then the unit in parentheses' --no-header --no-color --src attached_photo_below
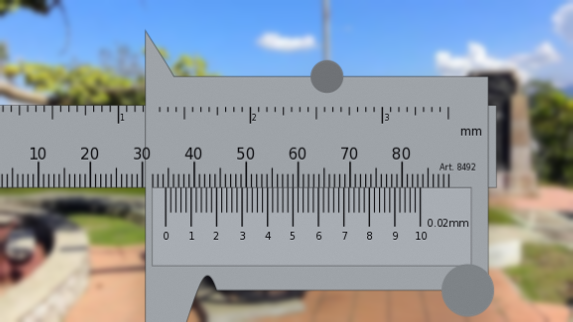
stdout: 34.5 (mm)
